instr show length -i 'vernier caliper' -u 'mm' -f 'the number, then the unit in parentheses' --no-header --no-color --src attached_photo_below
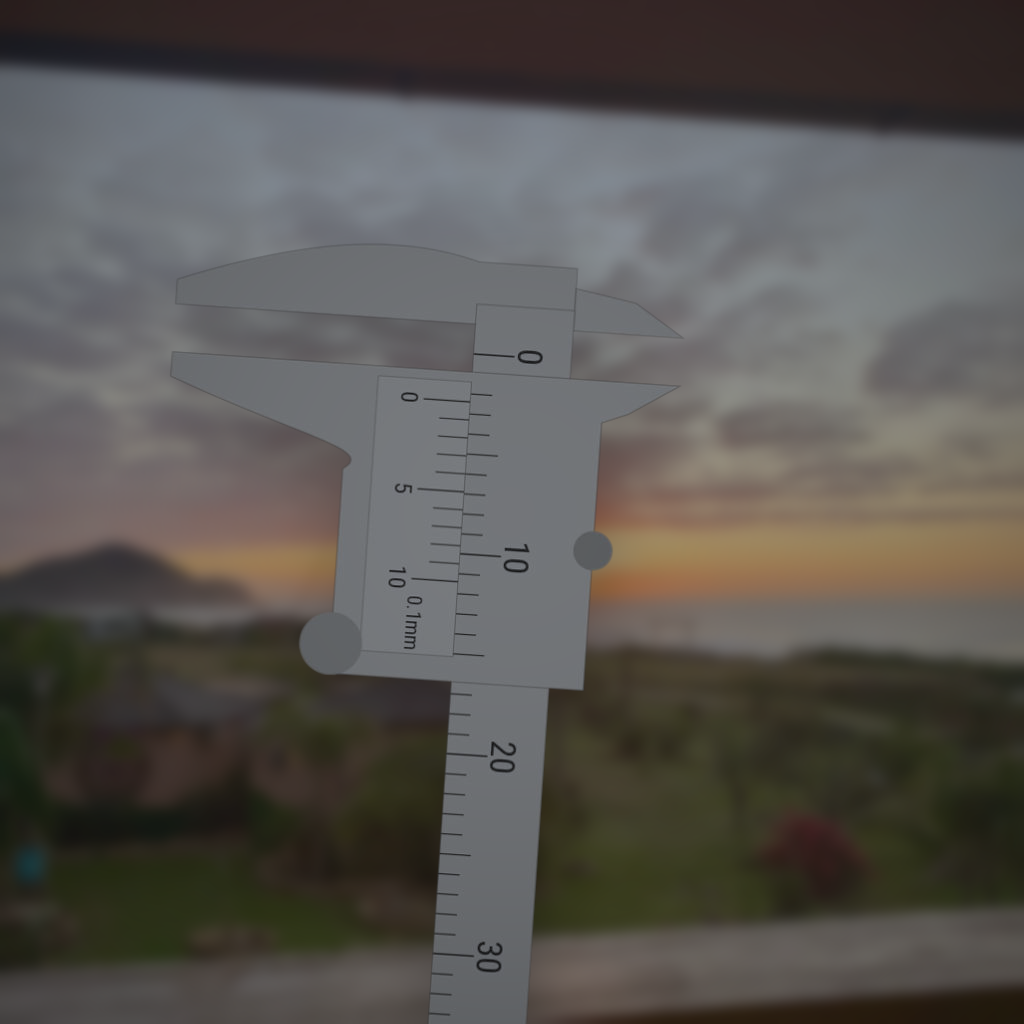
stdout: 2.4 (mm)
